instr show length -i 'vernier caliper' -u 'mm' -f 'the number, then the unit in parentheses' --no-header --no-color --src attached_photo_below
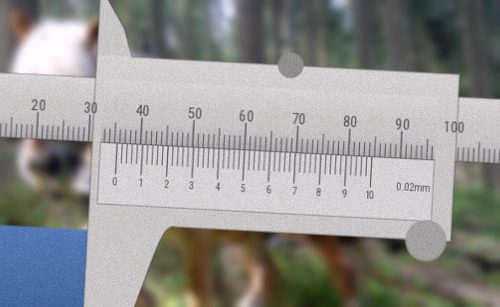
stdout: 35.5 (mm)
